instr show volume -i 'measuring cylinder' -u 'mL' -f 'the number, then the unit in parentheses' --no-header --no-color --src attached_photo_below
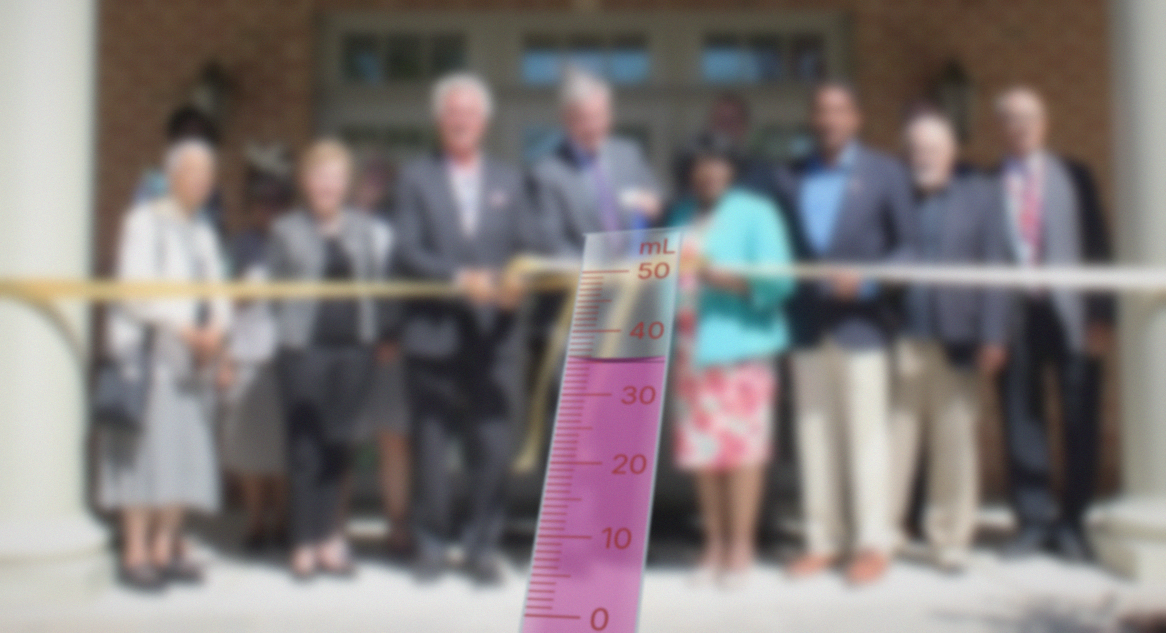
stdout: 35 (mL)
